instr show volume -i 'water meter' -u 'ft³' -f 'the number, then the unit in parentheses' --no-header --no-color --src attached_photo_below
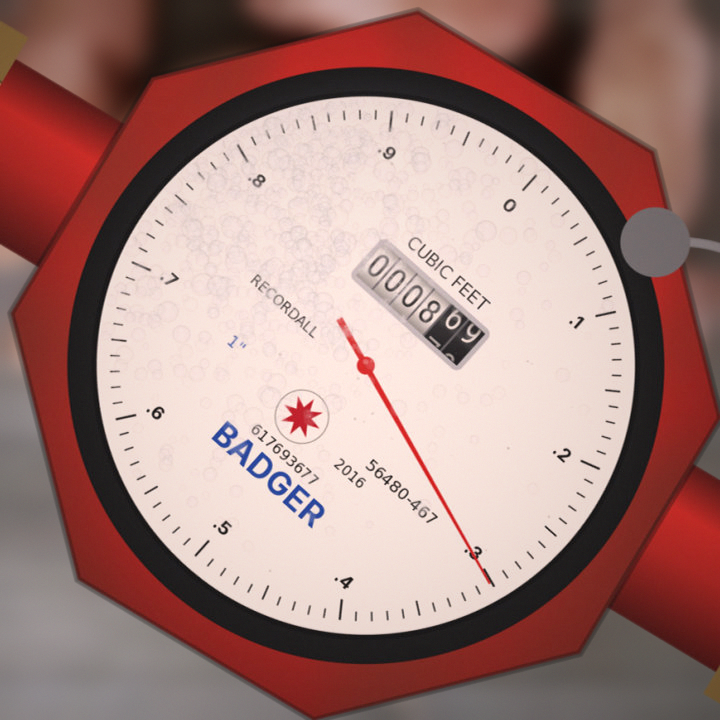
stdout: 869.30 (ft³)
